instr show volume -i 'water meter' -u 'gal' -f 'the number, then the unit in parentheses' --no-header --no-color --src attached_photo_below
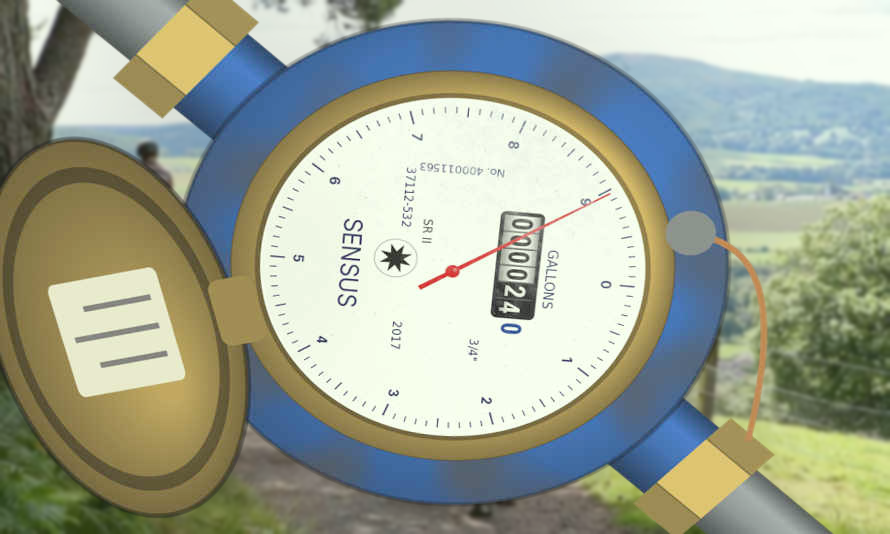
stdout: 239.0 (gal)
